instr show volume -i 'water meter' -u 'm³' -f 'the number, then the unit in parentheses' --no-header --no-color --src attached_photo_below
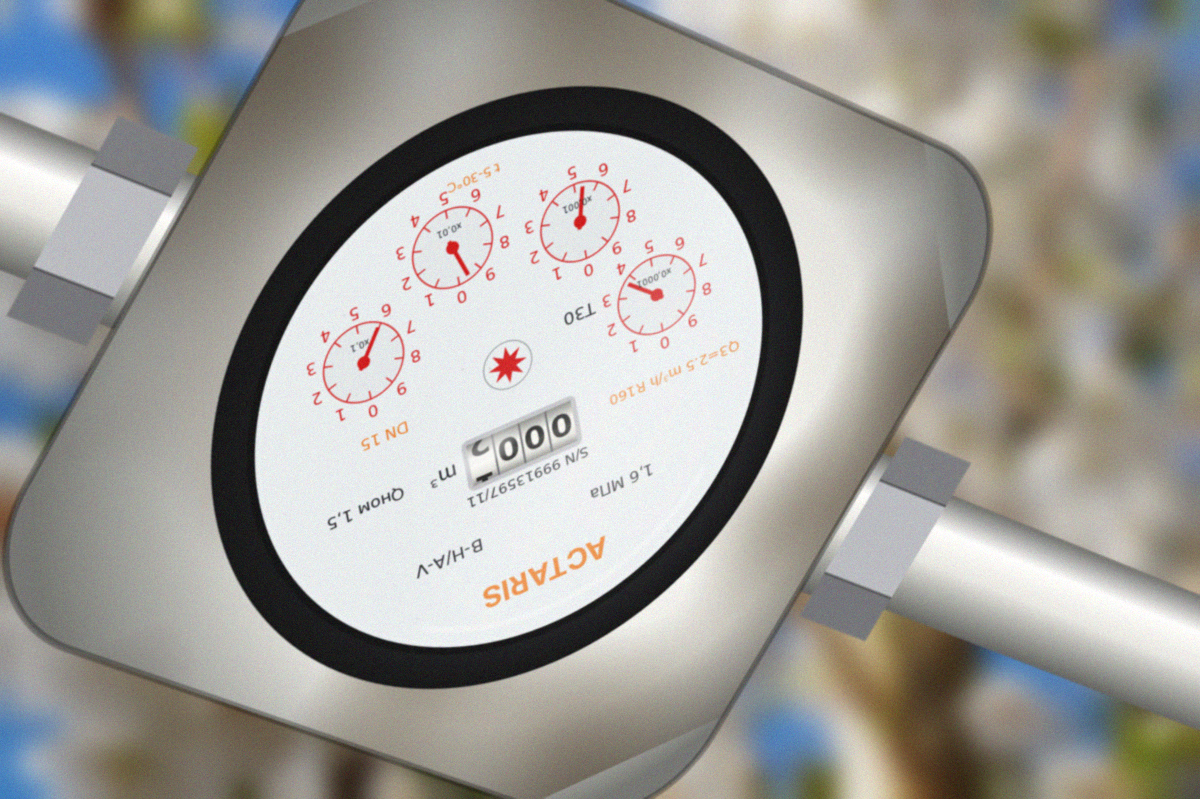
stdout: 1.5953 (m³)
